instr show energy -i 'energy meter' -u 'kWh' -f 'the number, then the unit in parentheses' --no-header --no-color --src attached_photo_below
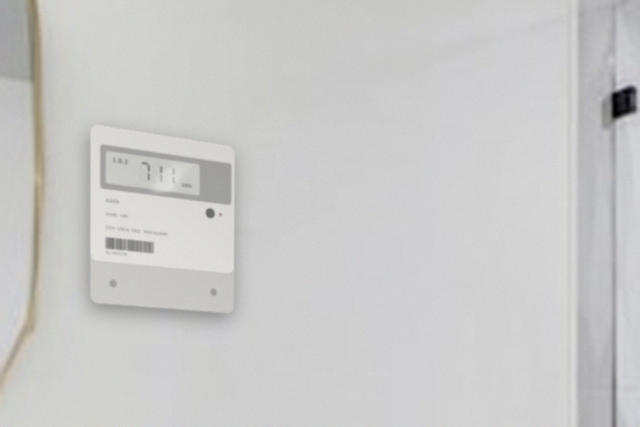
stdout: 711 (kWh)
